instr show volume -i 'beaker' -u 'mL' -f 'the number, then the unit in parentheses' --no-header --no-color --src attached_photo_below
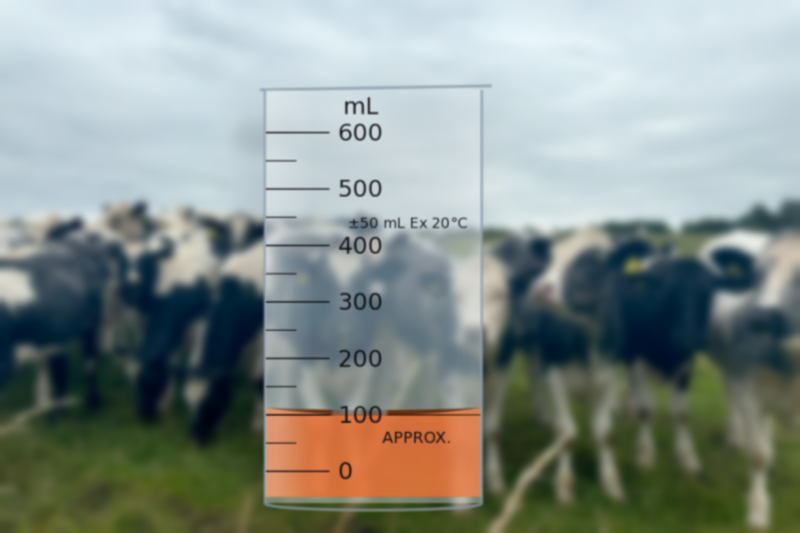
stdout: 100 (mL)
